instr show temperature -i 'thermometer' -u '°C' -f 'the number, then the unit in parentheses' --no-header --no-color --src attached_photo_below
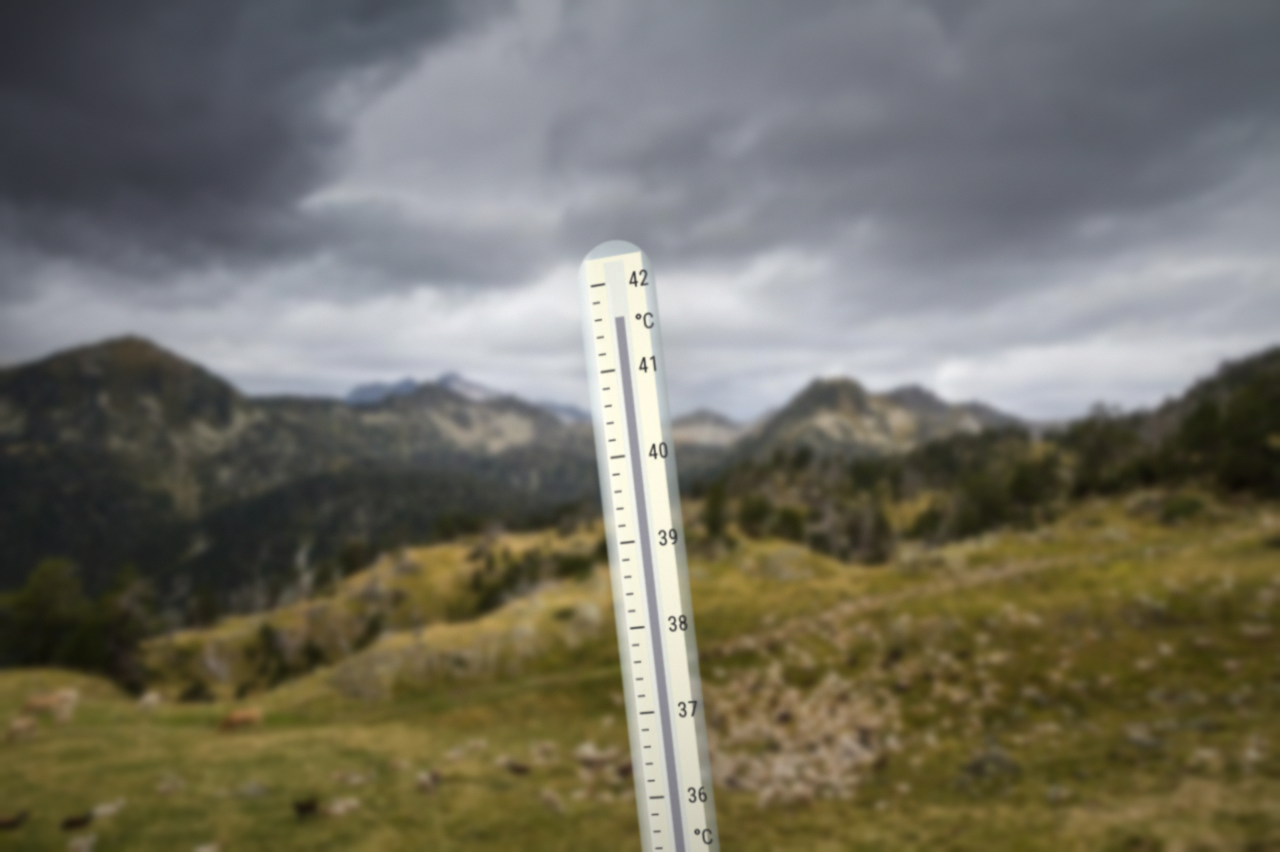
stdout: 41.6 (°C)
